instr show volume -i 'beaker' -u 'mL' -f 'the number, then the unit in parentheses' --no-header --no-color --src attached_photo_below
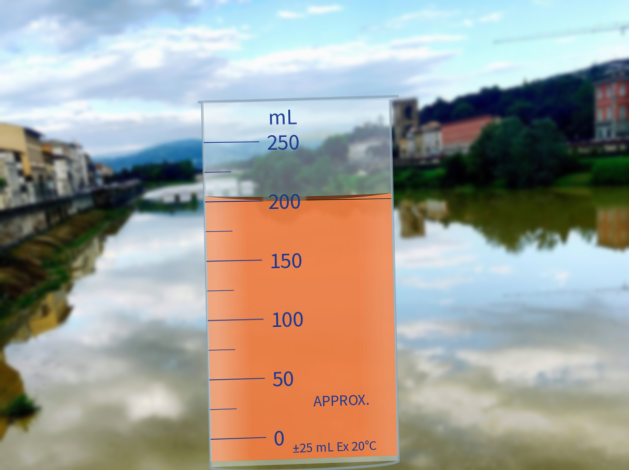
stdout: 200 (mL)
